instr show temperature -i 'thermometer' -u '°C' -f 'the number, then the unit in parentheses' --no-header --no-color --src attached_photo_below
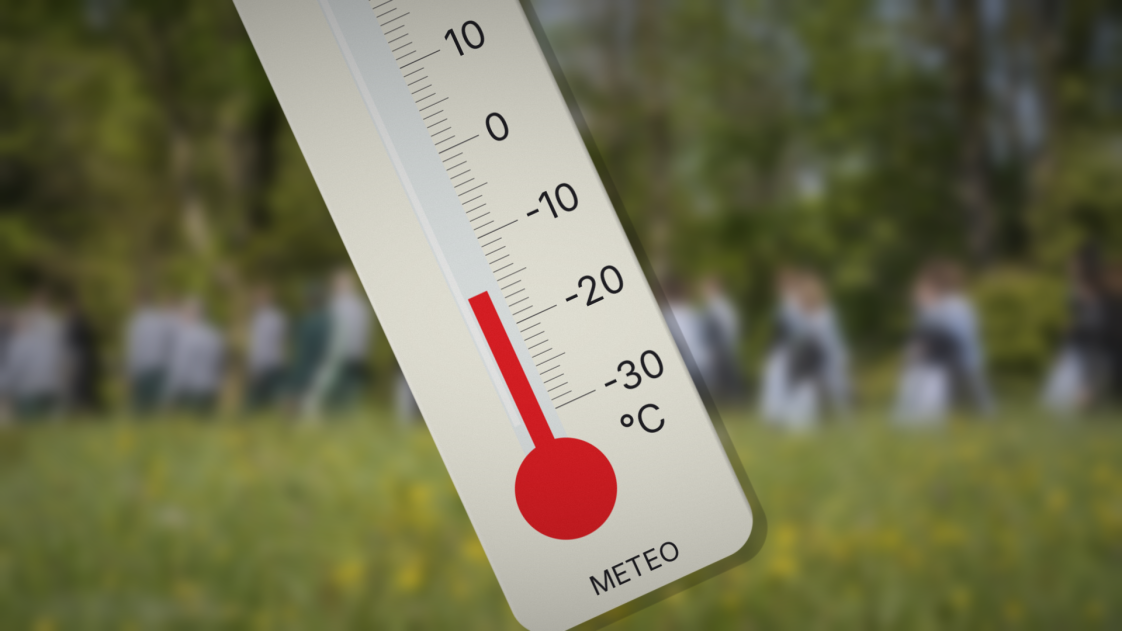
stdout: -15.5 (°C)
